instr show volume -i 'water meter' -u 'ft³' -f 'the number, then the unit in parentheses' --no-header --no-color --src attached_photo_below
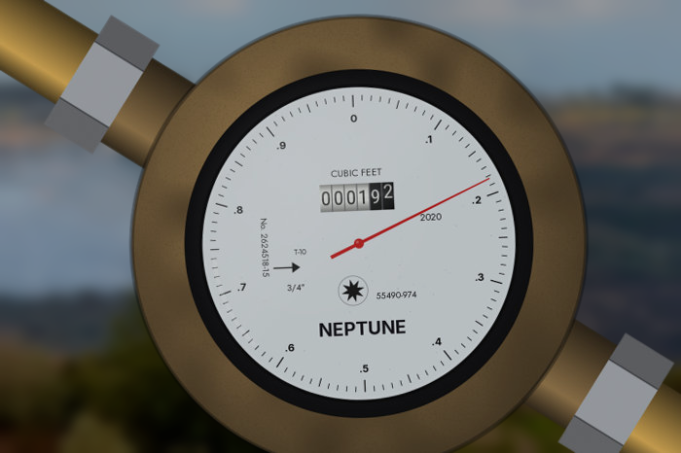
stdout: 192.18 (ft³)
